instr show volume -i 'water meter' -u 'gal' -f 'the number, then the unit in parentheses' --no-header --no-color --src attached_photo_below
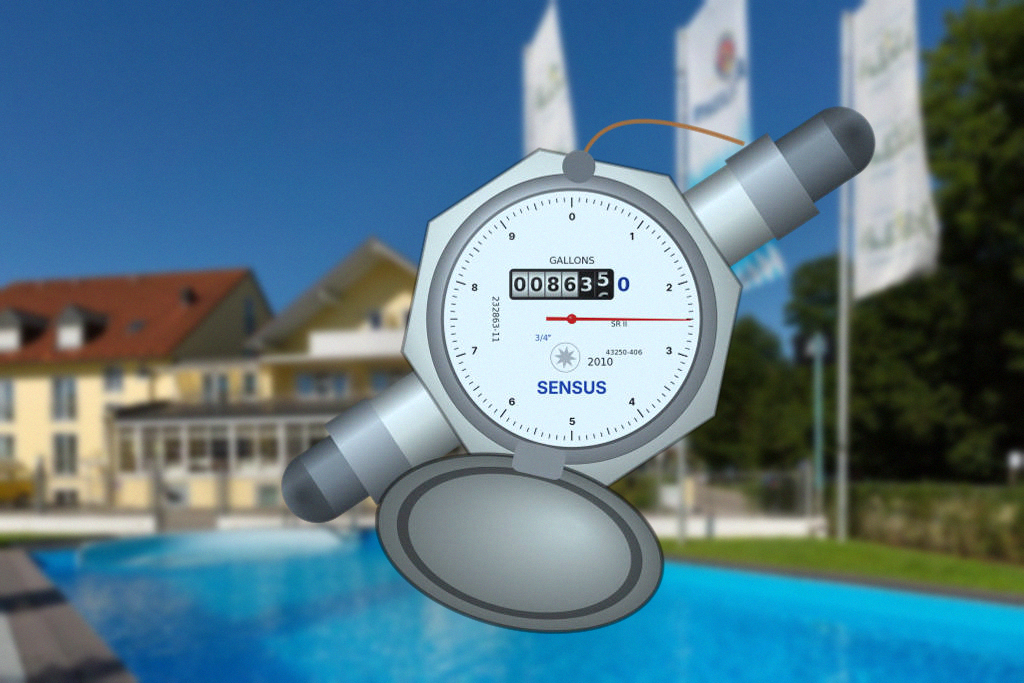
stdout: 86352.5 (gal)
